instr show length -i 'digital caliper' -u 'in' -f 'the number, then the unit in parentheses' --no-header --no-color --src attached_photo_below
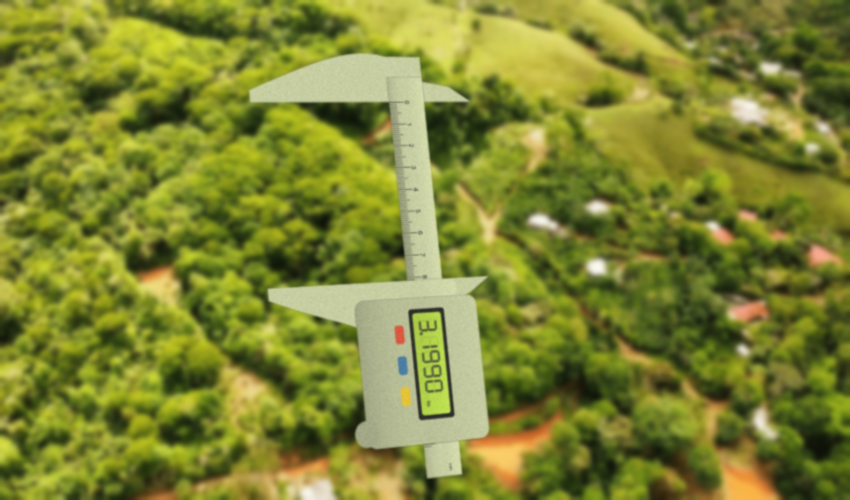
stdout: 3.1990 (in)
